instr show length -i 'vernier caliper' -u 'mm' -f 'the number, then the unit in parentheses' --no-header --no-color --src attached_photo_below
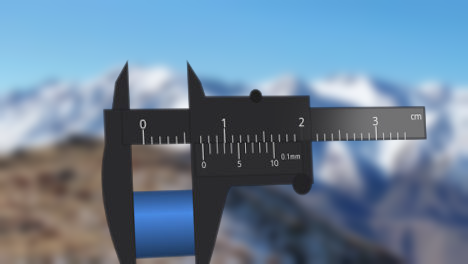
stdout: 7.2 (mm)
